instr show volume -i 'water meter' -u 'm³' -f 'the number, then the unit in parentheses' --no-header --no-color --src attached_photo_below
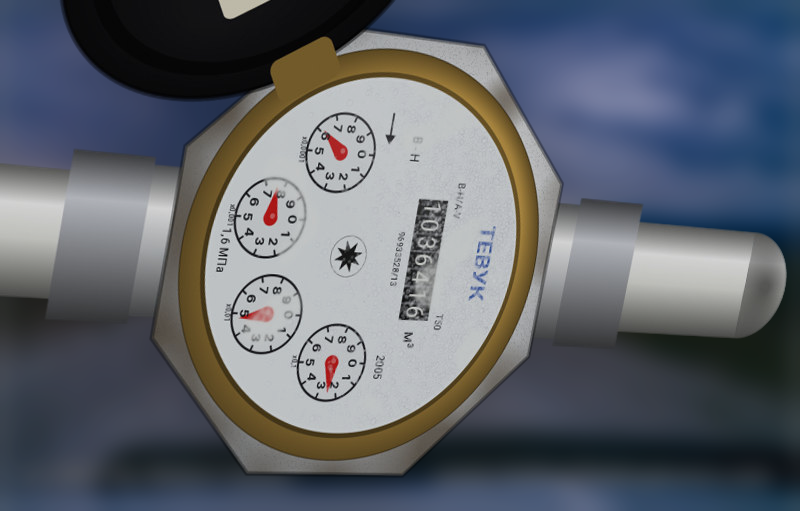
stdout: 1036416.2476 (m³)
